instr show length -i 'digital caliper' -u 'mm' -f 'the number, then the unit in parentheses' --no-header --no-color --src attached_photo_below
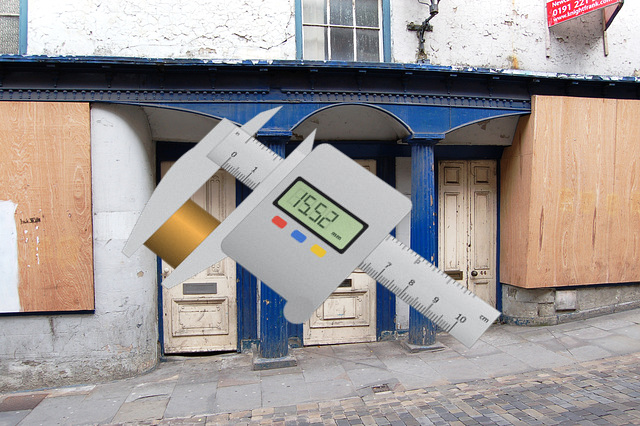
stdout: 15.52 (mm)
